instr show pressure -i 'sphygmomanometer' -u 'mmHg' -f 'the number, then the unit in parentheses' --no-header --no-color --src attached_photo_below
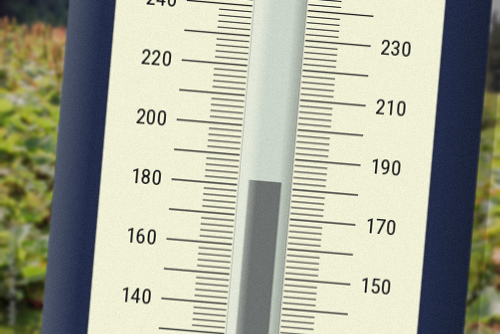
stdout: 182 (mmHg)
